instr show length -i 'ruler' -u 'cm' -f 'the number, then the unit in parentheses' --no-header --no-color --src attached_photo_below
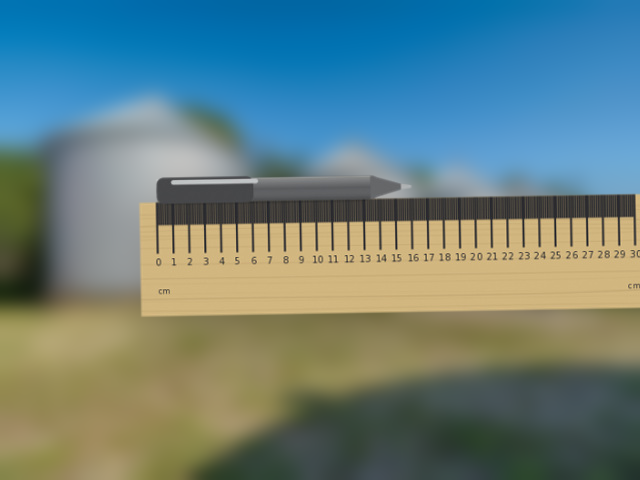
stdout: 16 (cm)
